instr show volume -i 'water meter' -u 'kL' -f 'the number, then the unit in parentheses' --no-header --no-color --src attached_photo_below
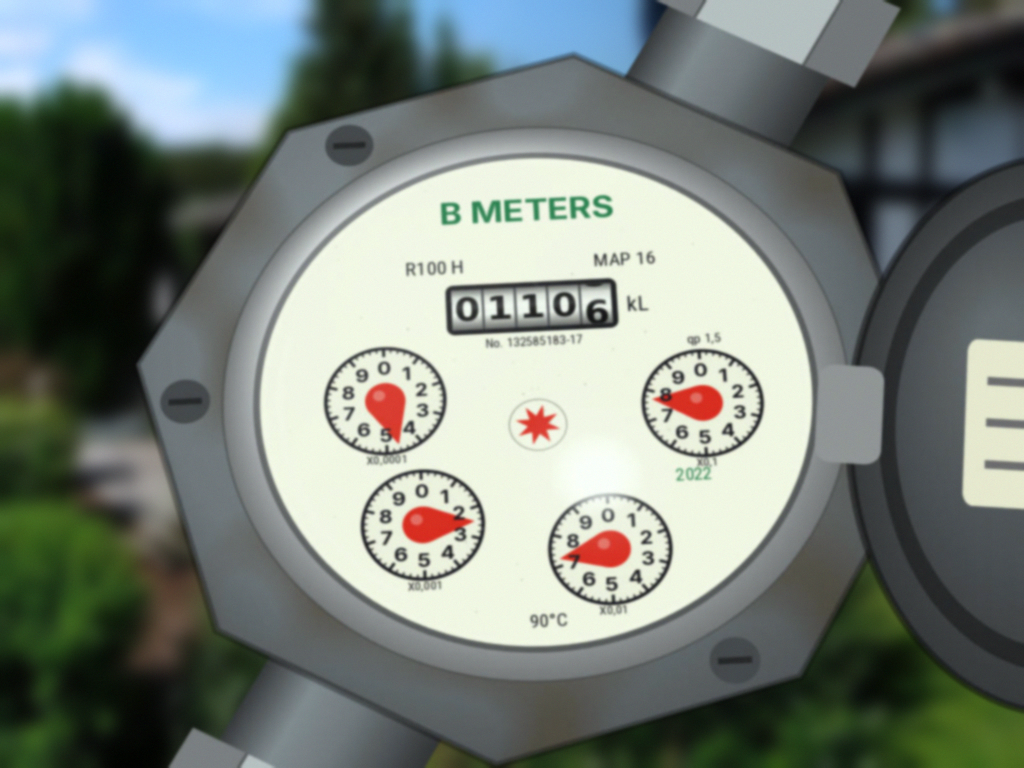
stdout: 1105.7724 (kL)
